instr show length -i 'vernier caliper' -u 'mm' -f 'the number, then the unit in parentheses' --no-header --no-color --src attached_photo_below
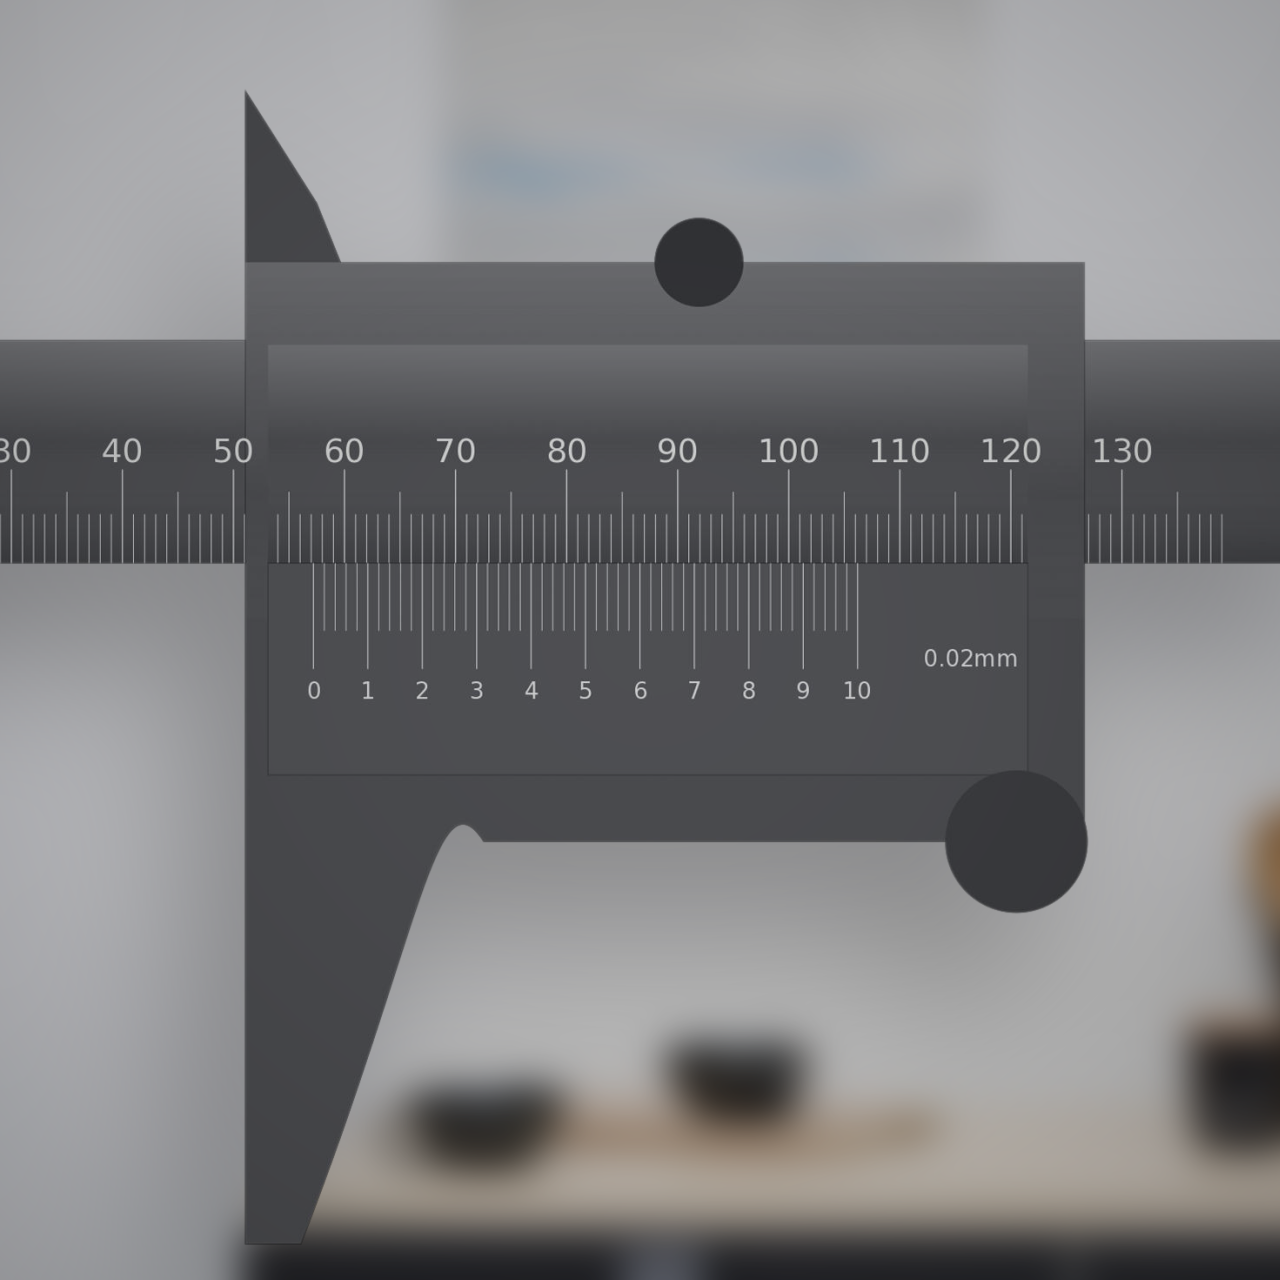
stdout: 57.2 (mm)
